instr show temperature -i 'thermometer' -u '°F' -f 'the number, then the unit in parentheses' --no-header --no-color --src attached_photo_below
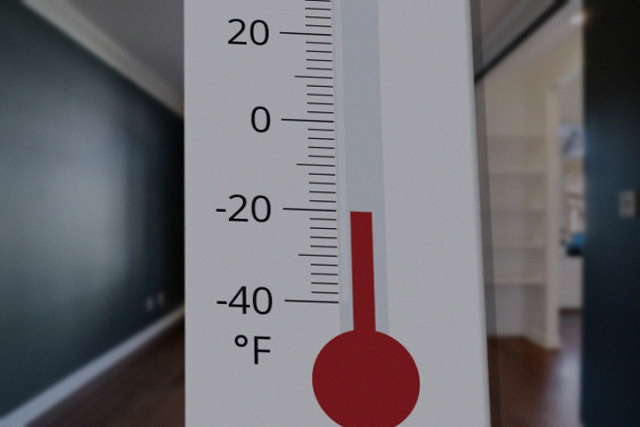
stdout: -20 (°F)
